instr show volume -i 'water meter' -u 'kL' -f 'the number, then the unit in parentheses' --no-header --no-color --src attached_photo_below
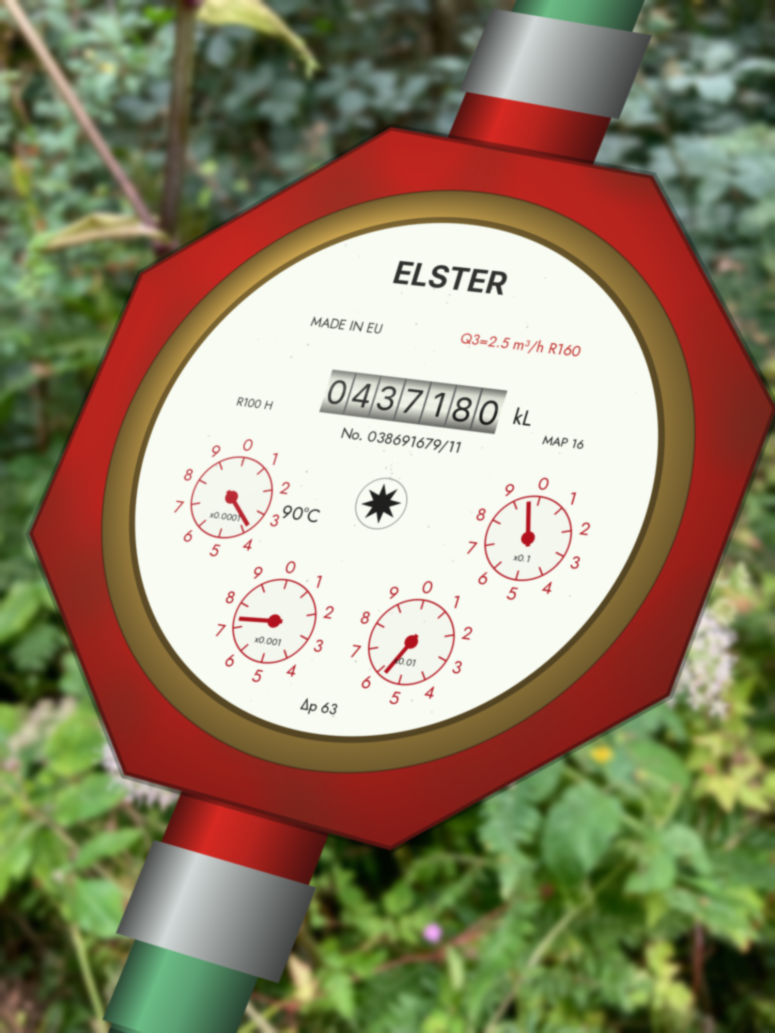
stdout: 437179.9573 (kL)
